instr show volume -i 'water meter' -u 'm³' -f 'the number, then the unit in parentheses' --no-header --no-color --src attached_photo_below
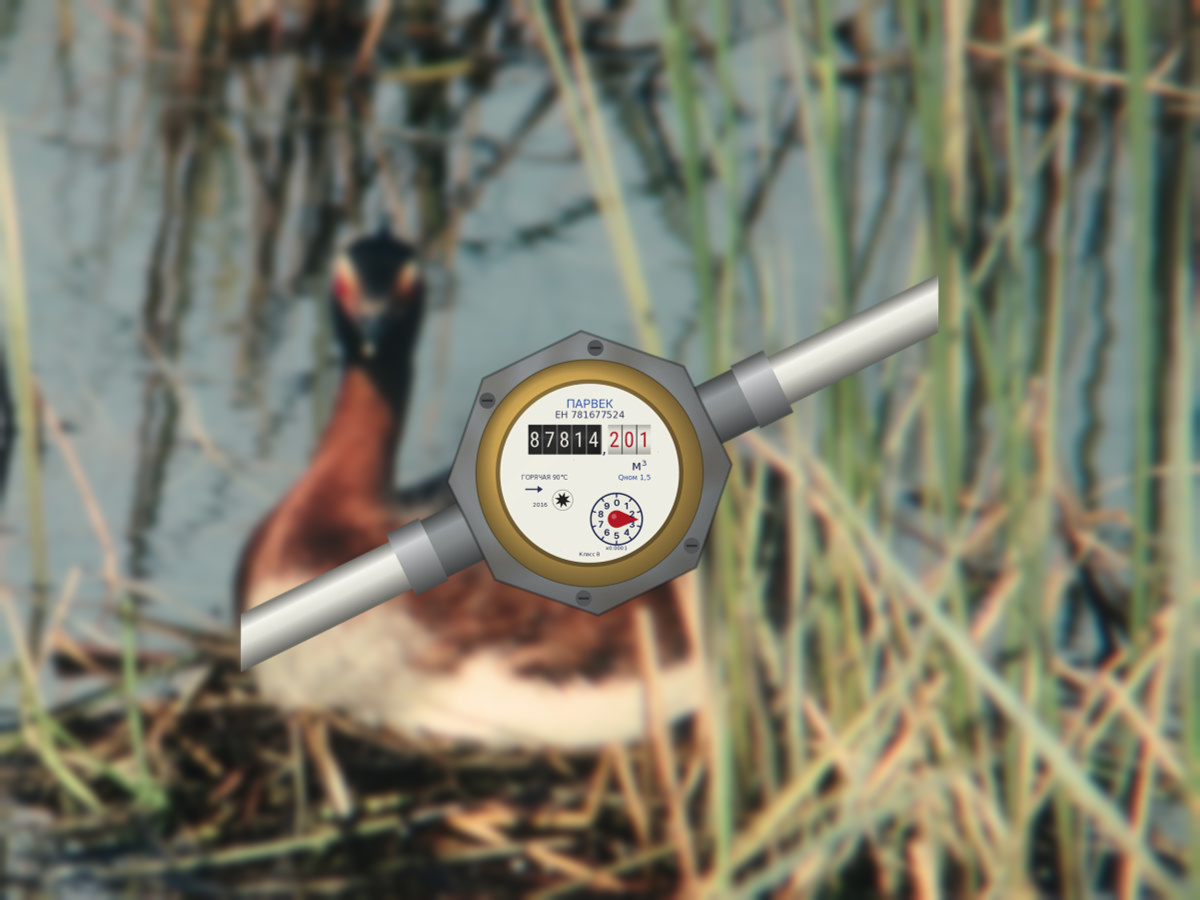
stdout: 87814.2012 (m³)
